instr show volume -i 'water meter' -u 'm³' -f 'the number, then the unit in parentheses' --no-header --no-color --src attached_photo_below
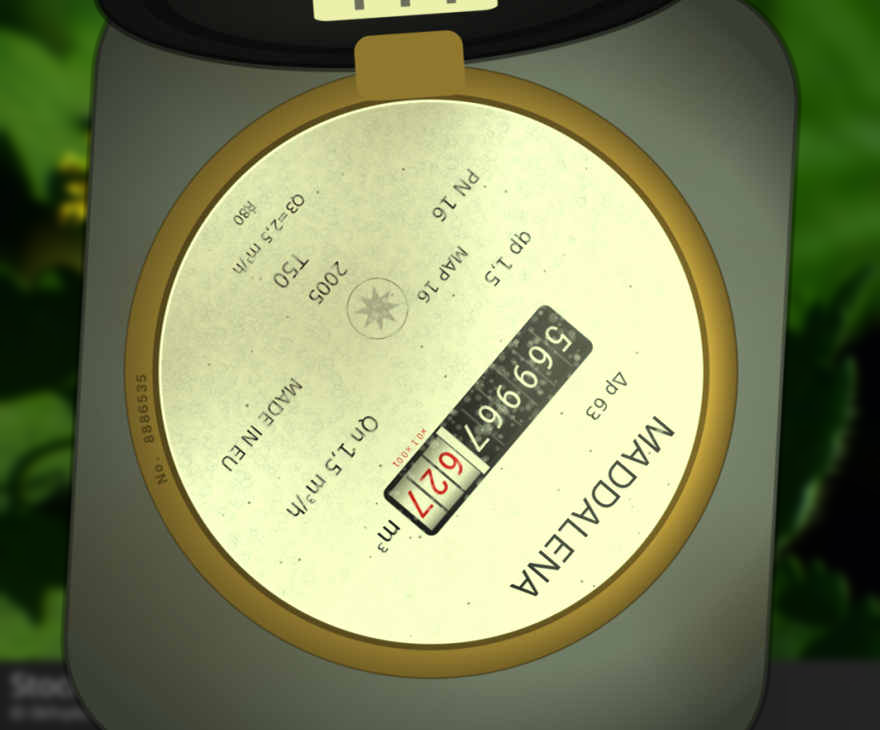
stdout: 569967.627 (m³)
